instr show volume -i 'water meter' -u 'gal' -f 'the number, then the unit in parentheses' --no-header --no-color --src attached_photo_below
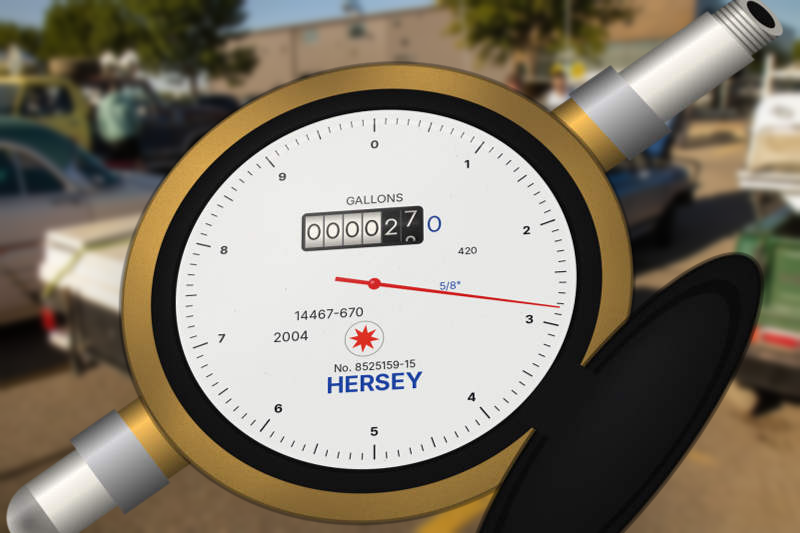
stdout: 272.8 (gal)
